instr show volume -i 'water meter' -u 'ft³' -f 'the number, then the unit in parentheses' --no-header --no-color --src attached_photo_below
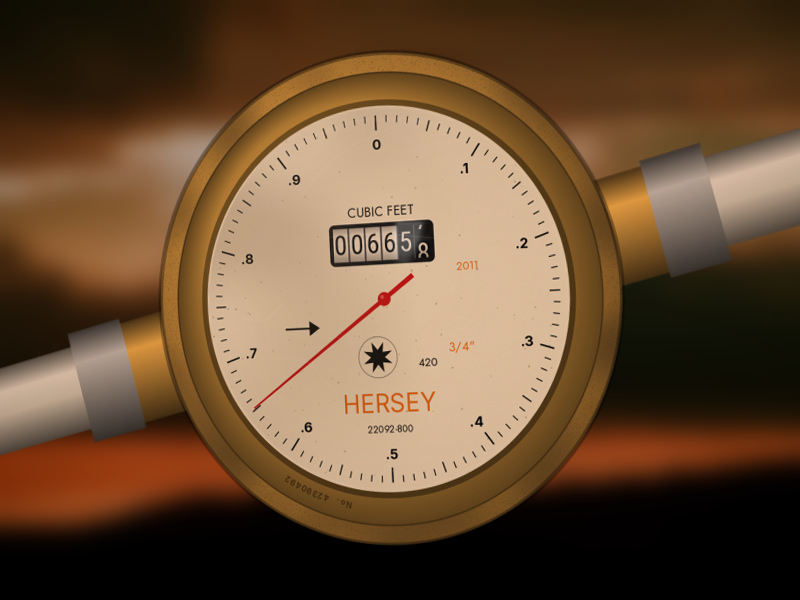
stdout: 6657.65 (ft³)
